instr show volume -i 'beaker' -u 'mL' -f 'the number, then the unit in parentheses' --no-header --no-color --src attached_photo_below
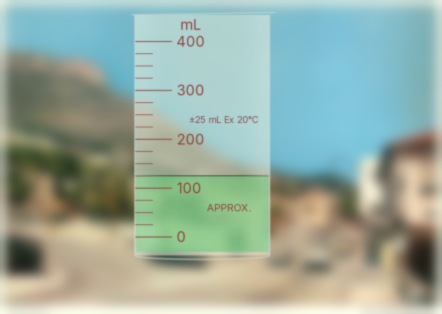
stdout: 125 (mL)
